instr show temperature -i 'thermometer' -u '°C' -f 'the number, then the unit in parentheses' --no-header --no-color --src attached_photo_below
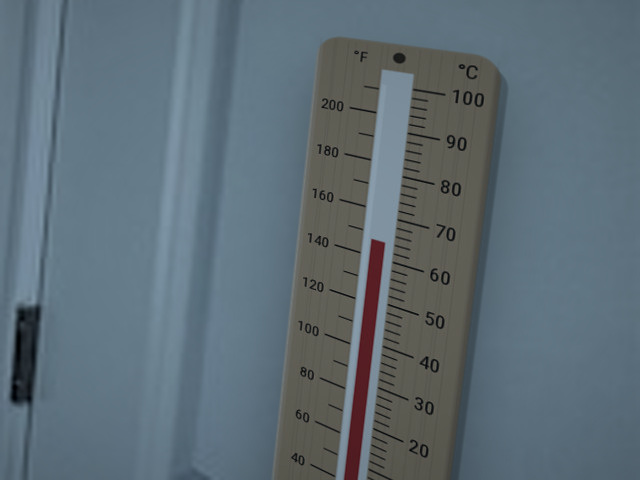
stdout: 64 (°C)
